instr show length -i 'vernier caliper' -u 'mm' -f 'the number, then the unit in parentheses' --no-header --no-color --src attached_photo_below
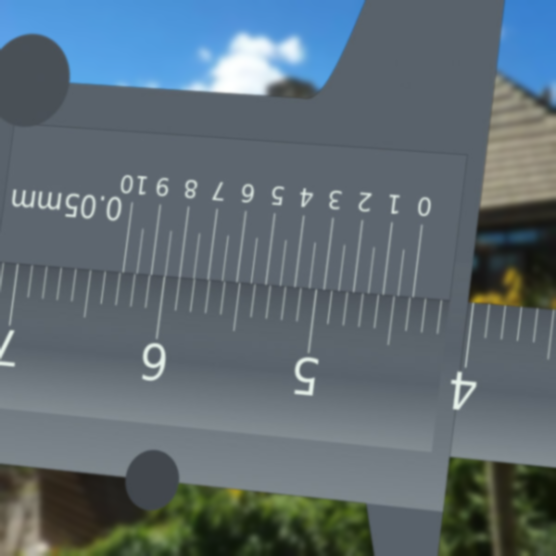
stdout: 43.8 (mm)
